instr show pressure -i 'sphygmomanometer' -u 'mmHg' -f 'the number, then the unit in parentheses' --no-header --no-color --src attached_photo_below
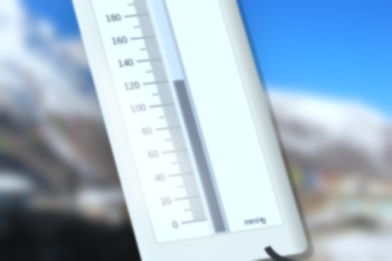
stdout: 120 (mmHg)
